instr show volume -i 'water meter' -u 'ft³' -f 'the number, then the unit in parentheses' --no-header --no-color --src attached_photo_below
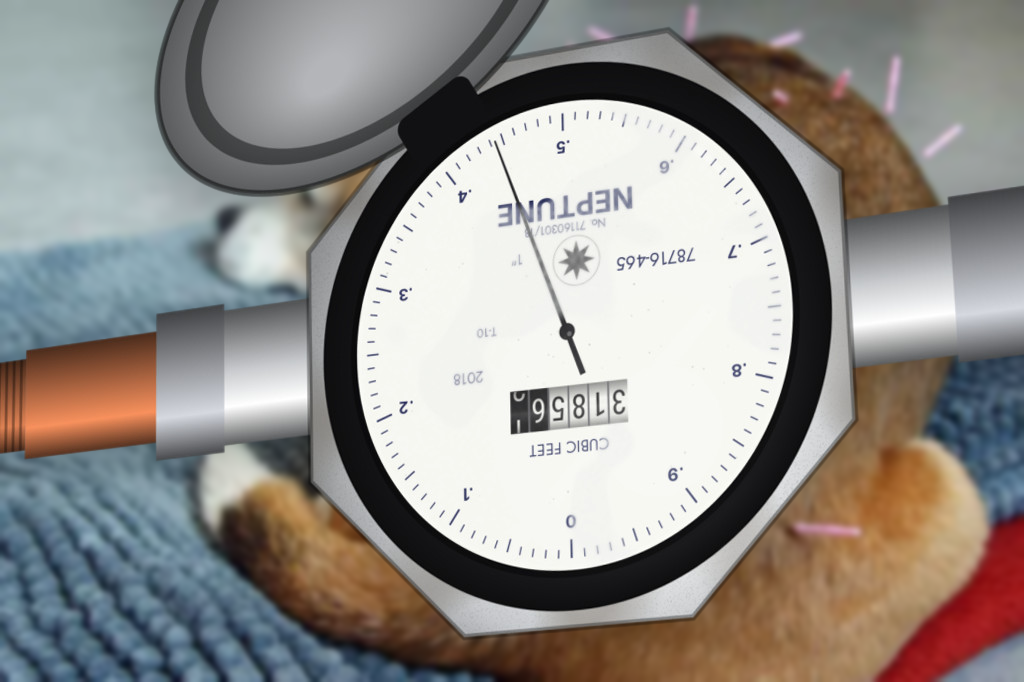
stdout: 318561.44 (ft³)
